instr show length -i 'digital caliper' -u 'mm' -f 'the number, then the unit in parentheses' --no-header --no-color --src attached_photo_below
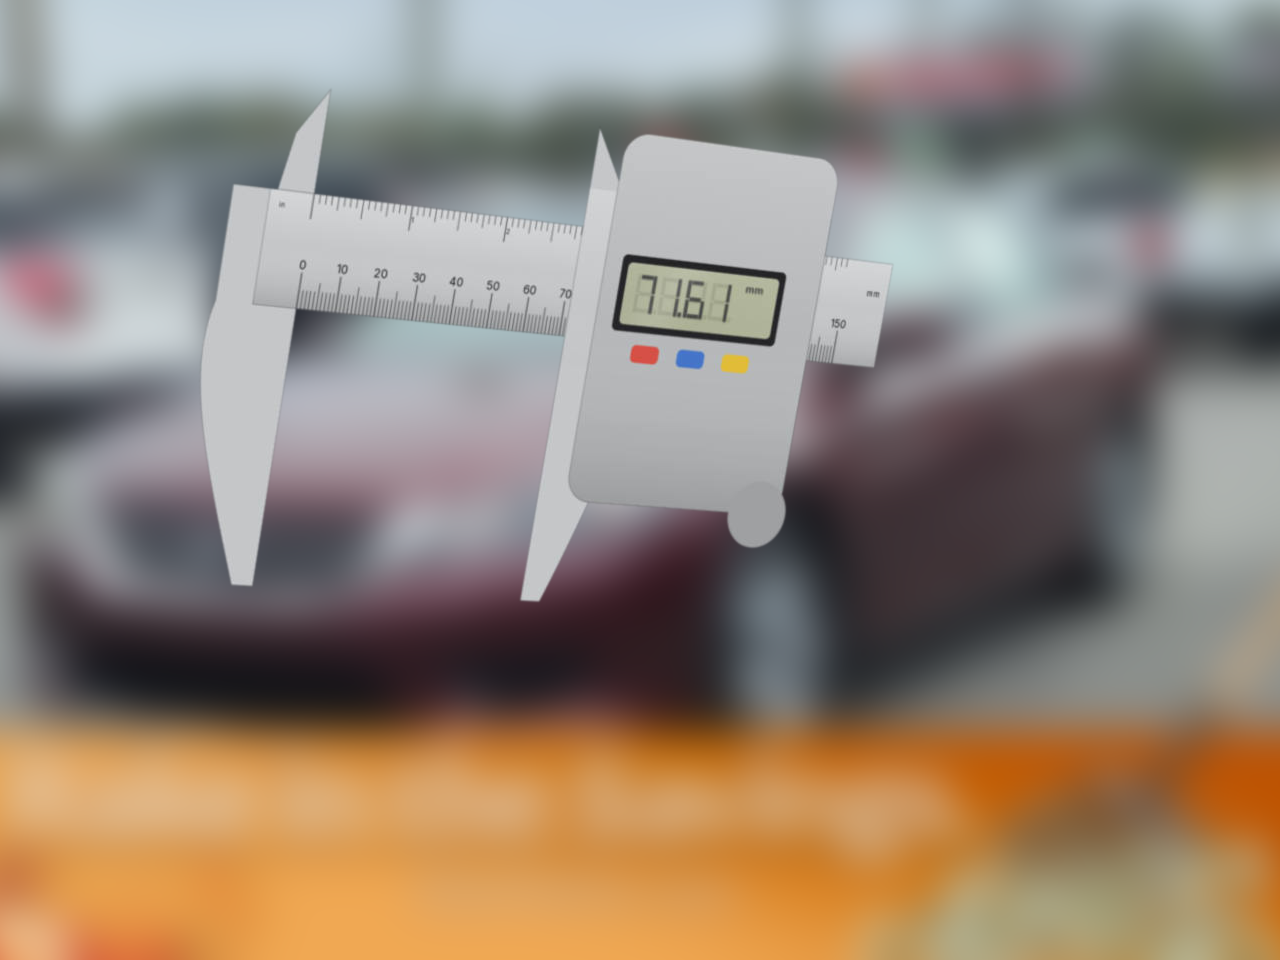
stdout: 71.61 (mm)
